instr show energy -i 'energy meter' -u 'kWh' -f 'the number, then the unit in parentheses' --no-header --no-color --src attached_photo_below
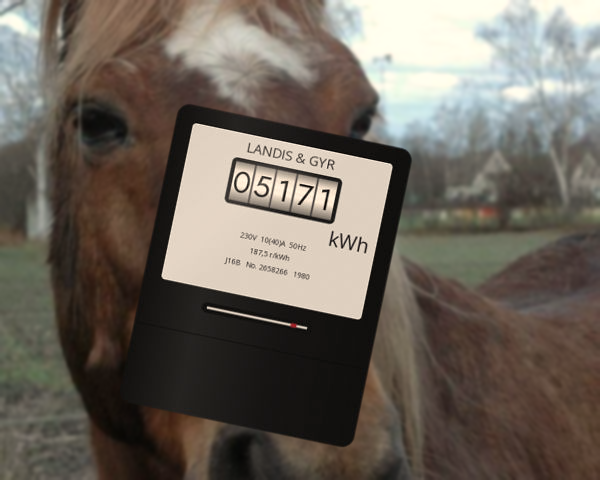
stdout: 5171 (kWh)
